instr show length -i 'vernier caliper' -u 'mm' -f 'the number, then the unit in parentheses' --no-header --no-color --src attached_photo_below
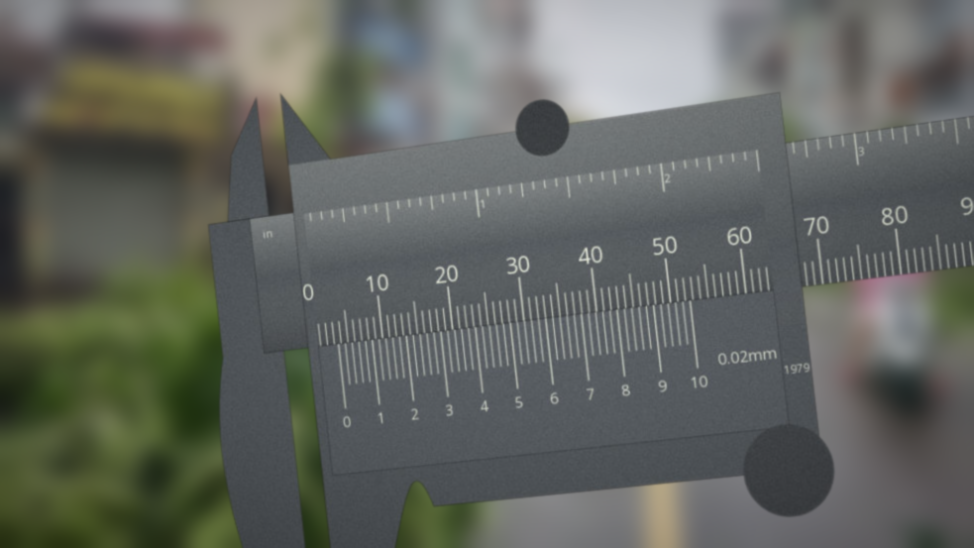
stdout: 3.6 (mm)
